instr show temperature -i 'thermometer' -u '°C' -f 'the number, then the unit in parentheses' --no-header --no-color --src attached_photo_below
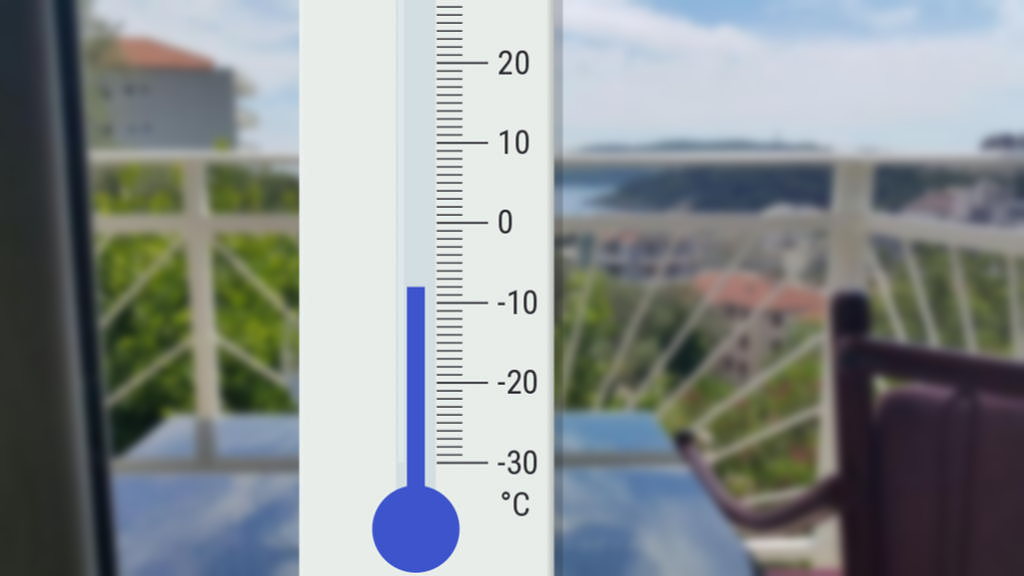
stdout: -8 (°C)
